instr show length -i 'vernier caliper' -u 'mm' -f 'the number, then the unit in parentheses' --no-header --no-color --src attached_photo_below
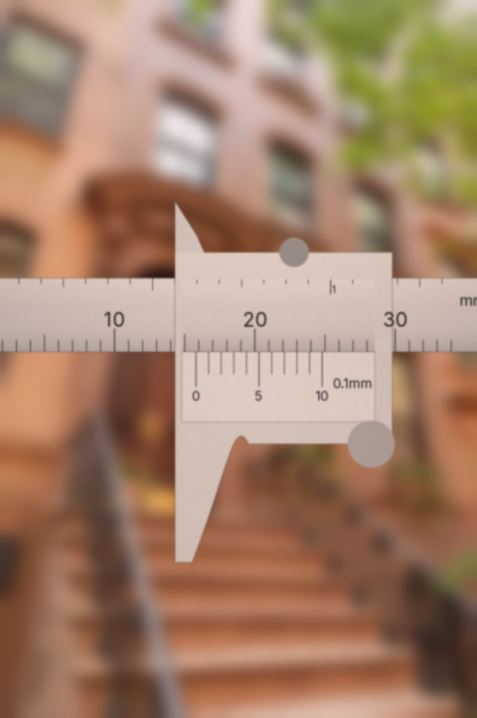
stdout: 15.8 (mm)
